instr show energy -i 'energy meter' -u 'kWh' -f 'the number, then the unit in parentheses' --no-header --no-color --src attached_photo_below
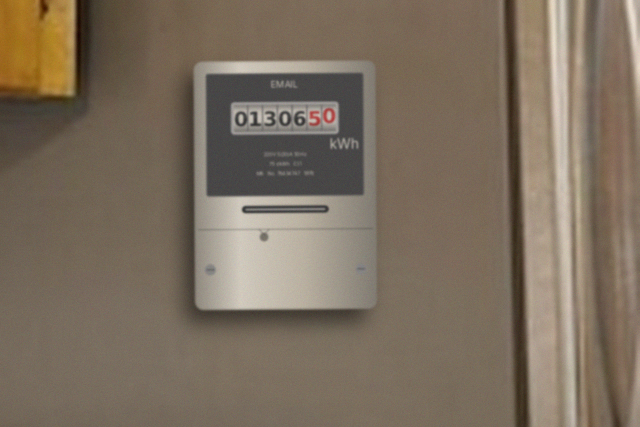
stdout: 1306.50 (kWh)
